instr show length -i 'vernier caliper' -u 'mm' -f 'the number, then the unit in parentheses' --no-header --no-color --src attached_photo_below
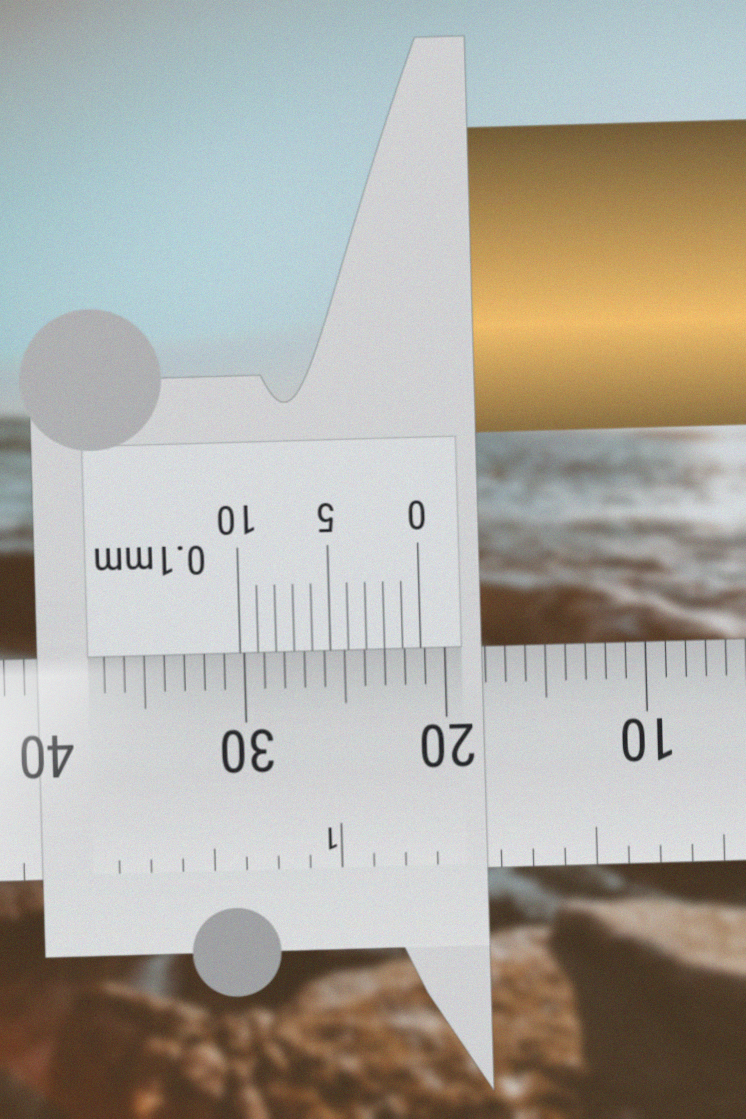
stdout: 21.2 (mm)
